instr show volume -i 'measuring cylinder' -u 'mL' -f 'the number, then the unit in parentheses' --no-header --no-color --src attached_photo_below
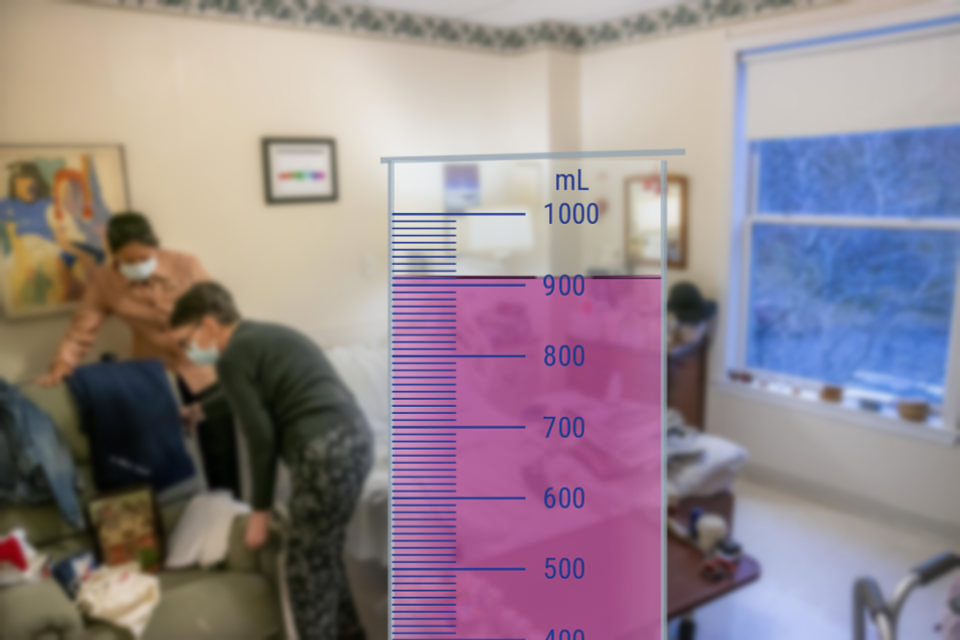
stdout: 910 (mL)
